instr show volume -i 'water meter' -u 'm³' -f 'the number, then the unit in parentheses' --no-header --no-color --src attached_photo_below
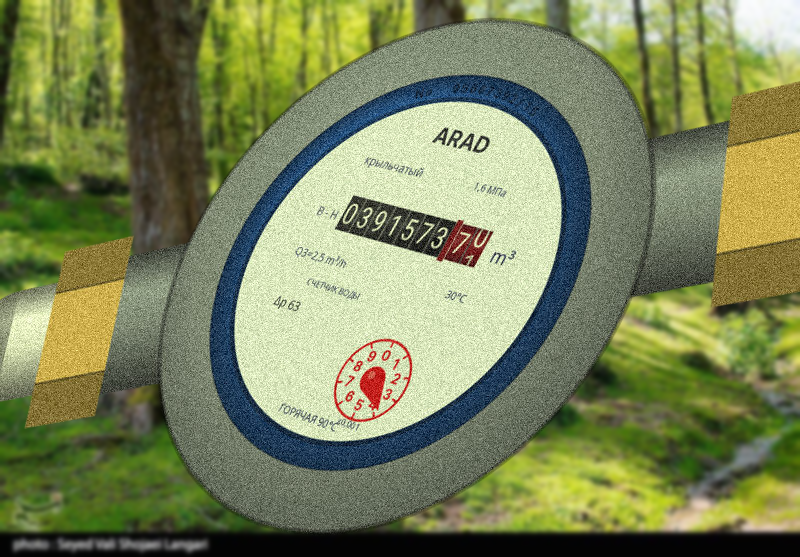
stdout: 391573.703 (m³)
